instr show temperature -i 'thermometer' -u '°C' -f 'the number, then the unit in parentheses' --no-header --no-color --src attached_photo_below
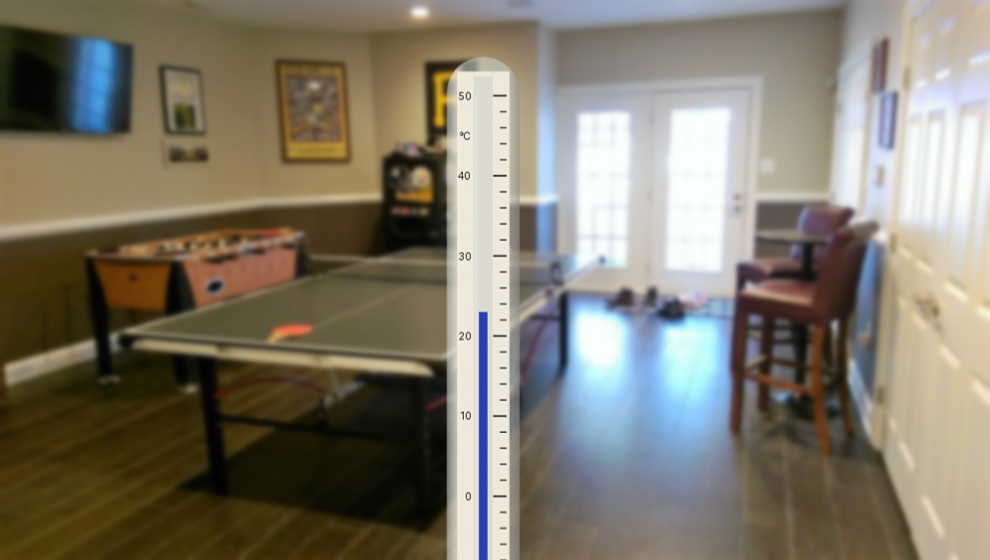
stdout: 23 (°C)
